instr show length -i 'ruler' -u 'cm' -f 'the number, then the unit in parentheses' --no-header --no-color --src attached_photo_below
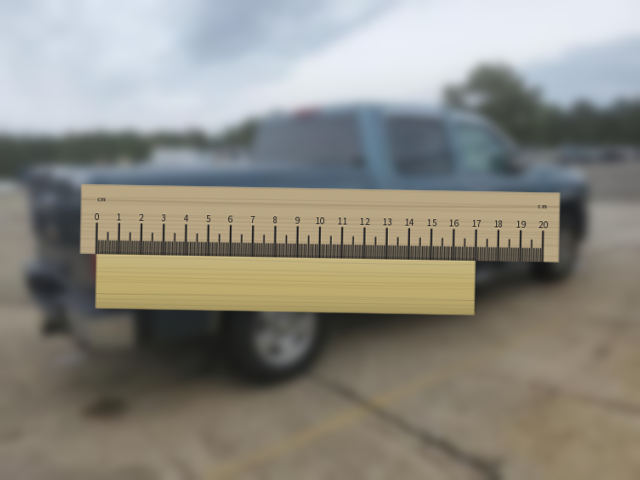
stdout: 17 (cm)
